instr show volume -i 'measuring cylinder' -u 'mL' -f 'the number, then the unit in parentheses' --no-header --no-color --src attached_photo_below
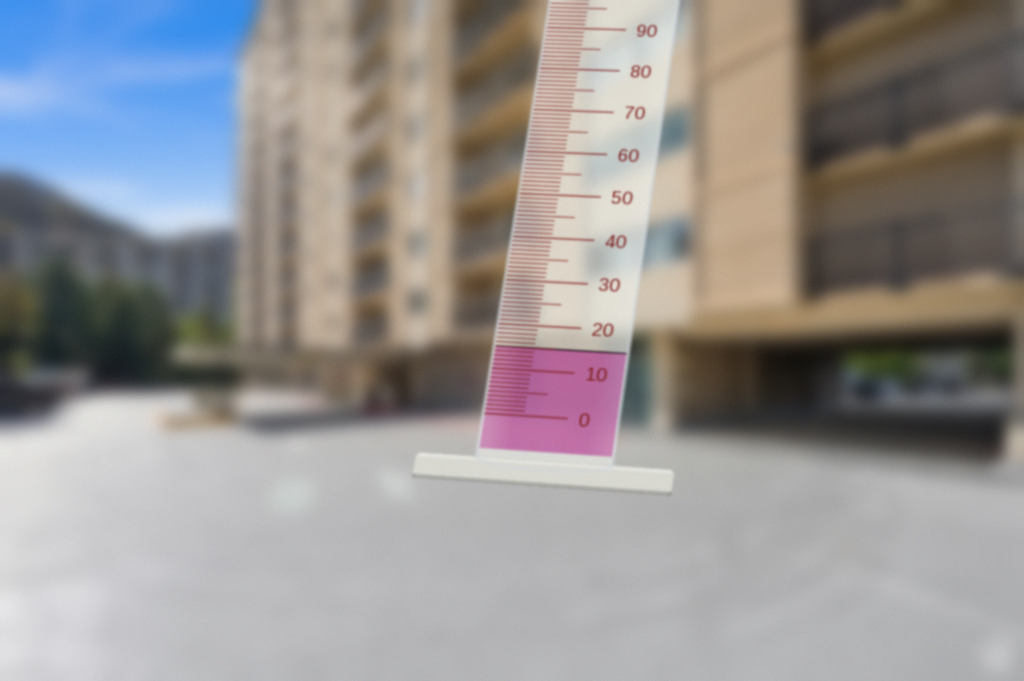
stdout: 15 (mL)
